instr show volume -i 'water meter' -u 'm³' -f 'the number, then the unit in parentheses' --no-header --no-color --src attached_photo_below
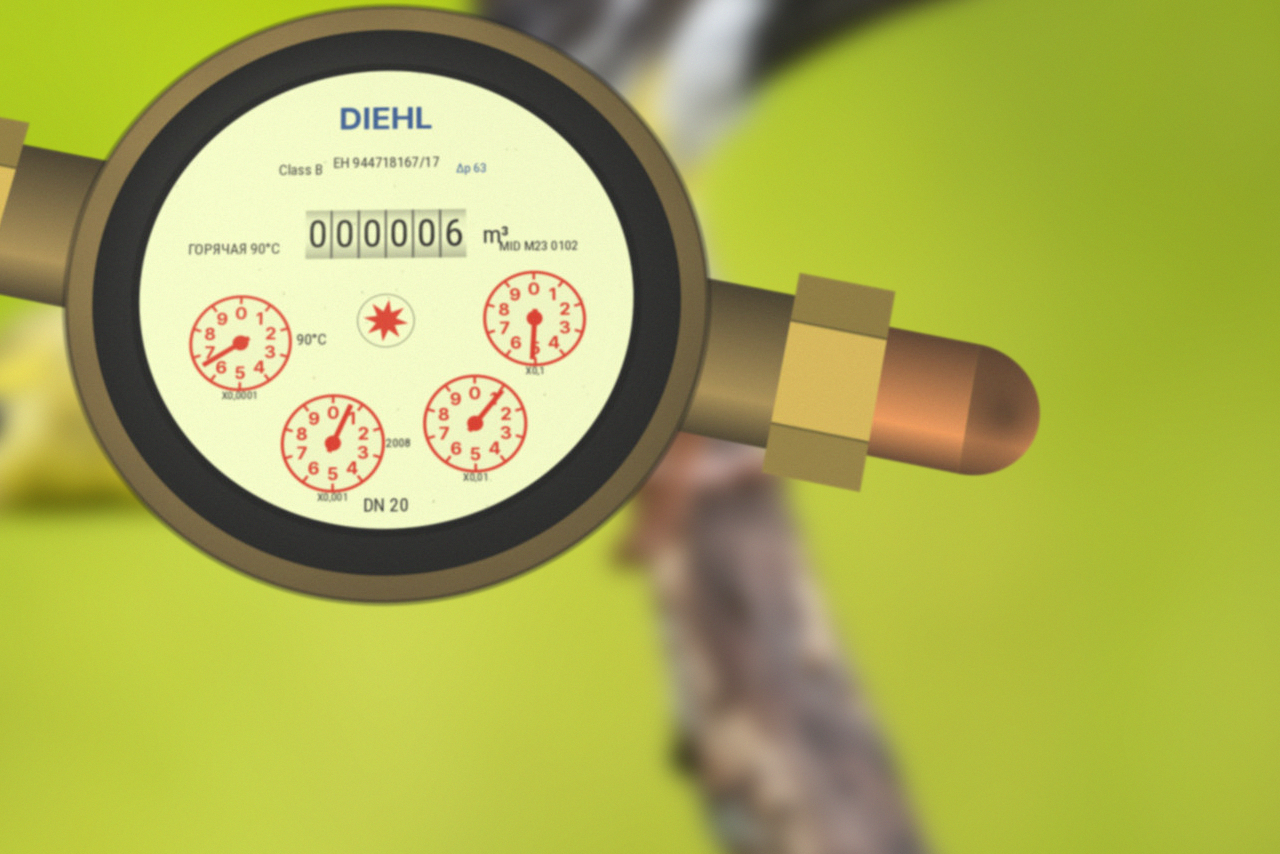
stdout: 6.5106 (m³)
